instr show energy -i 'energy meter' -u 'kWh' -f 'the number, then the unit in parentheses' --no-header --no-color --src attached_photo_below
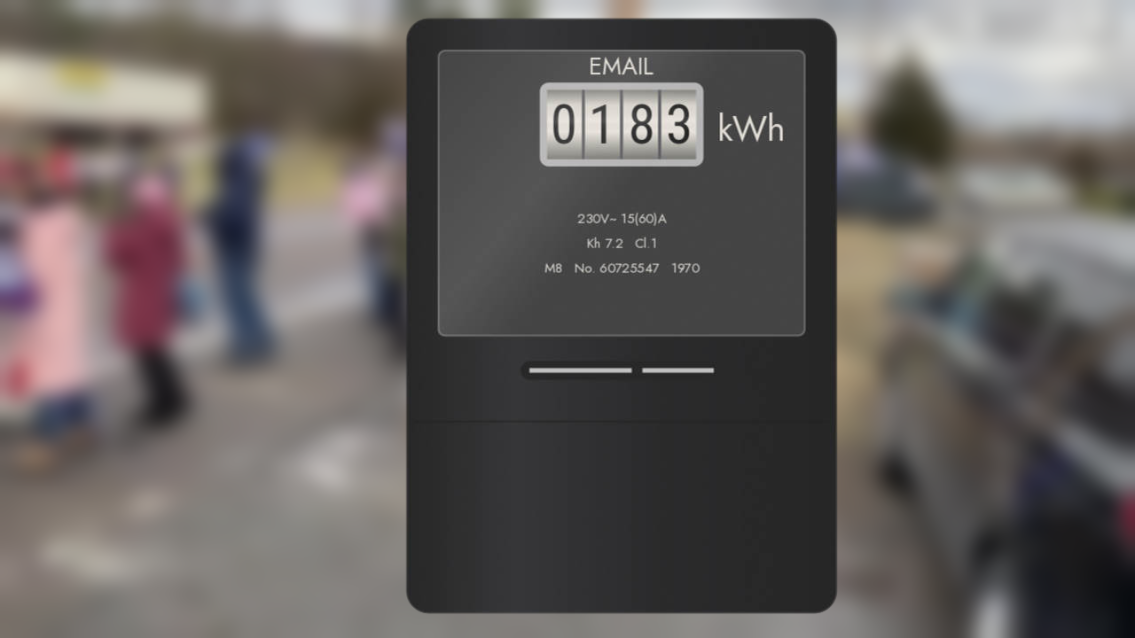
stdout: 183 (kWh)
